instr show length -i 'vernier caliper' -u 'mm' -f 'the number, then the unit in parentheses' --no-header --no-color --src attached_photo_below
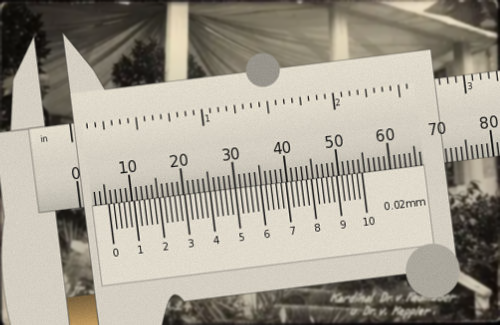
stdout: 5.5 (mm)
